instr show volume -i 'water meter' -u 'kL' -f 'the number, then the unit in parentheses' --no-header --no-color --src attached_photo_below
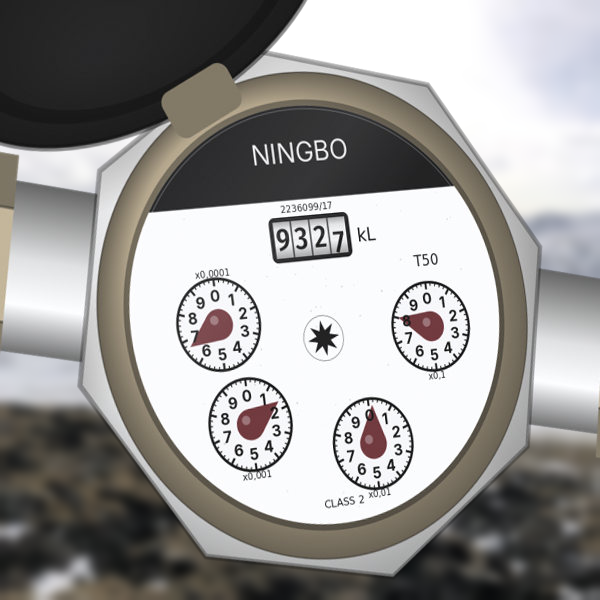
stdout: 9326.8016 (kL)
